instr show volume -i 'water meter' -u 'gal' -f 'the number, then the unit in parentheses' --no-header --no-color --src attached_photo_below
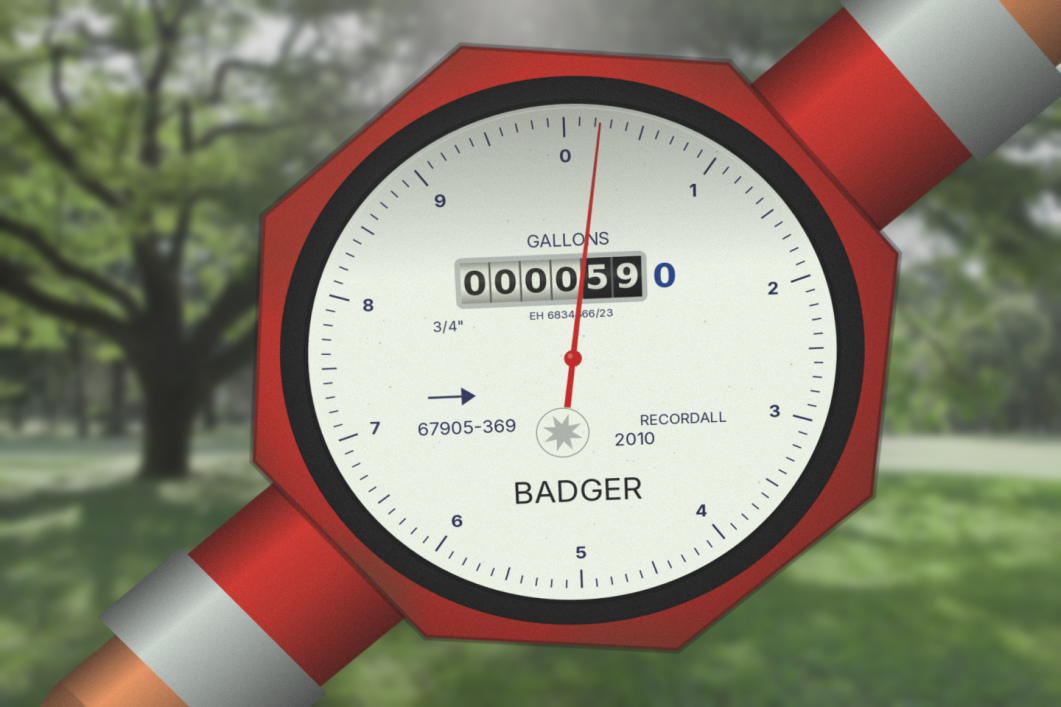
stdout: 590.2 (gal)
